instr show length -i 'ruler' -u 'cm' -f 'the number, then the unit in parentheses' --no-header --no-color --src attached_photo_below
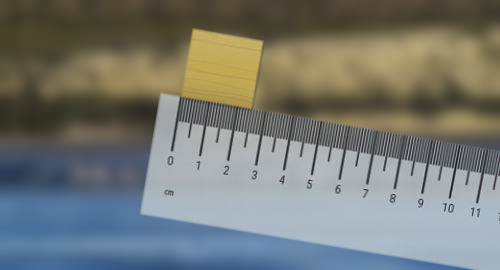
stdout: 2.5 (cm)
